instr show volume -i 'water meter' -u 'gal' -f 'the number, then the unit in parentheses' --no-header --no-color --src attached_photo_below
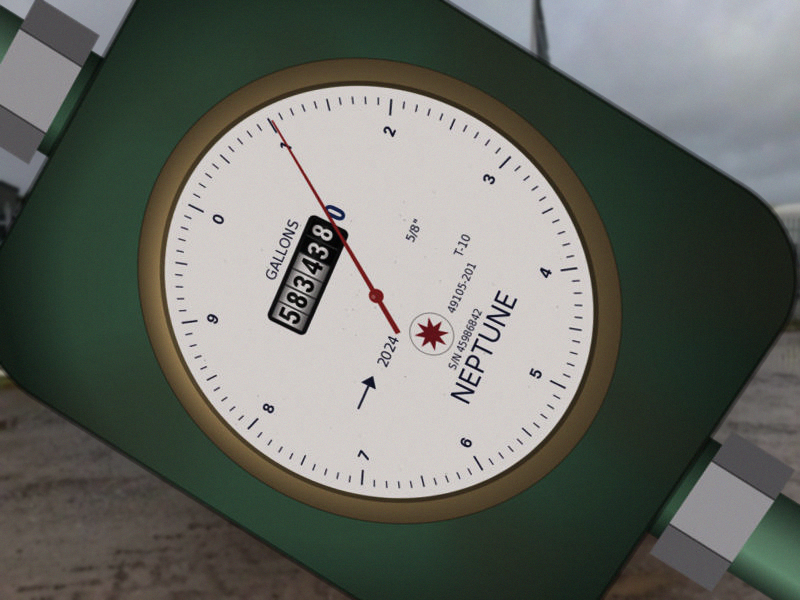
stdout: 5834381.0 (gal)
